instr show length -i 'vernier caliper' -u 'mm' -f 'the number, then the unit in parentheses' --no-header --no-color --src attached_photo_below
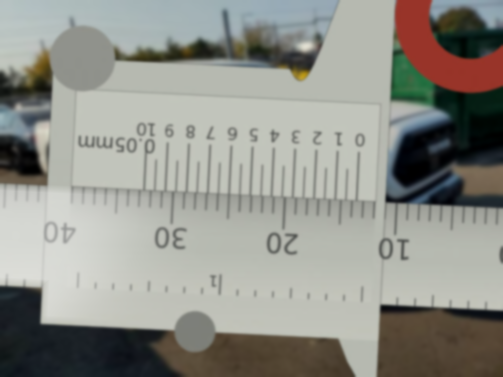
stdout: 13.6 (mm)
